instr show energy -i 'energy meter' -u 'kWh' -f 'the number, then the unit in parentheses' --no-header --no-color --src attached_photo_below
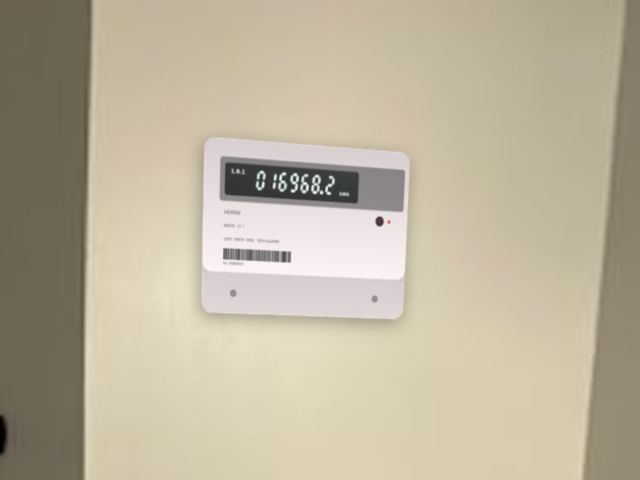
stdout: 16968.2 (kWh)
